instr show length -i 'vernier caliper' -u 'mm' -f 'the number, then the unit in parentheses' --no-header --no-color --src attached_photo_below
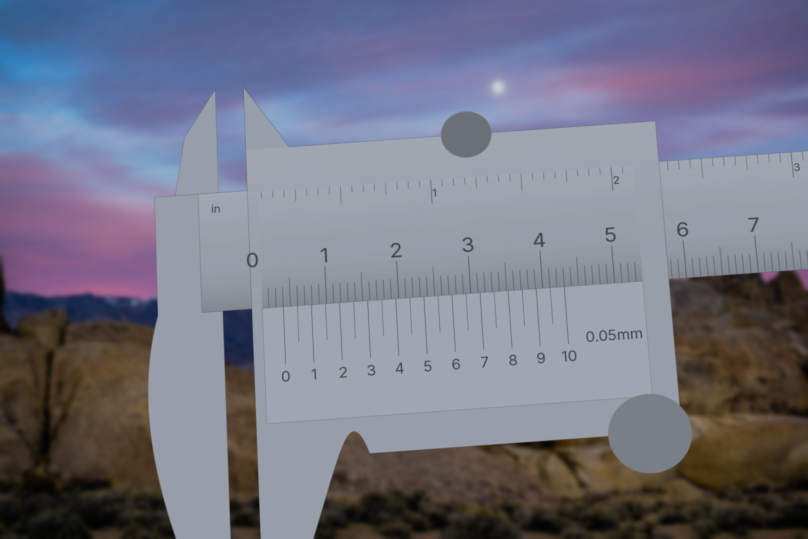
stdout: 4.0 (mm)
